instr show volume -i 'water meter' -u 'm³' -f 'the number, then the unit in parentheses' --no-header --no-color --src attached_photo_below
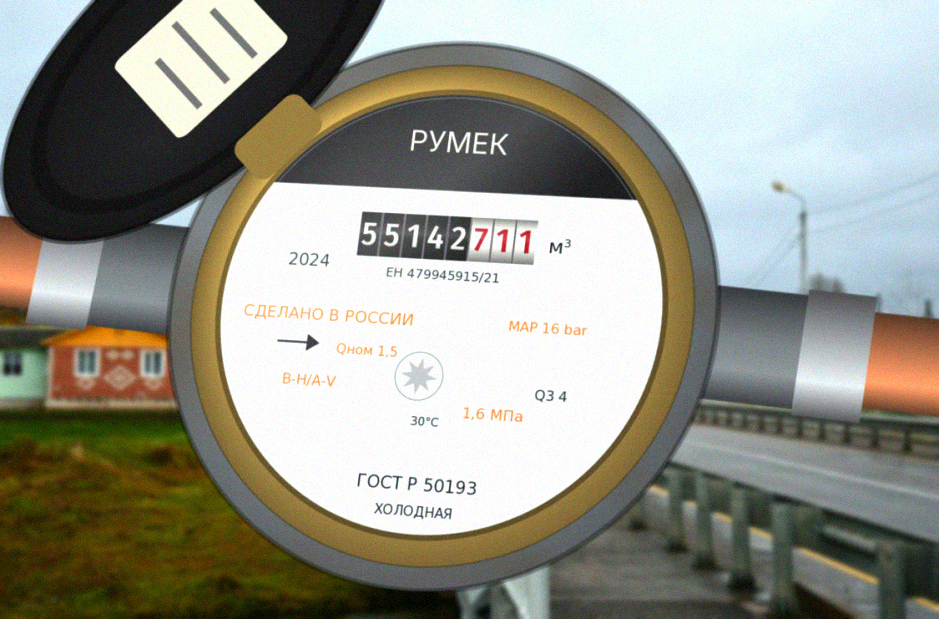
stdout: 55142.711 (m³)
